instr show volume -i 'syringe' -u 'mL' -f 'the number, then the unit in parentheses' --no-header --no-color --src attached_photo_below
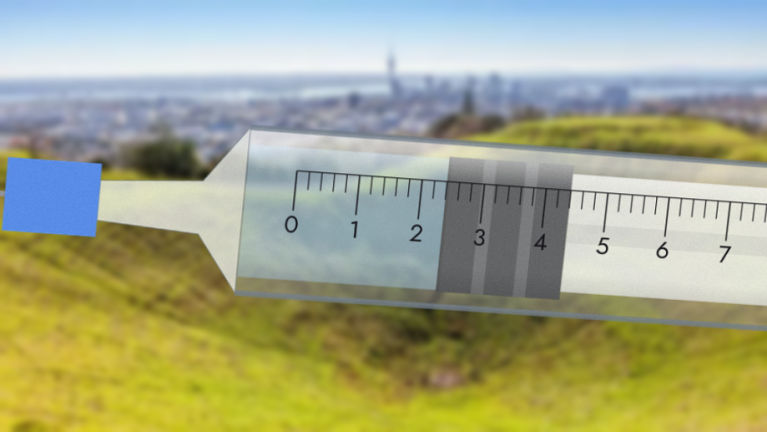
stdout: 2.4 (mL)
